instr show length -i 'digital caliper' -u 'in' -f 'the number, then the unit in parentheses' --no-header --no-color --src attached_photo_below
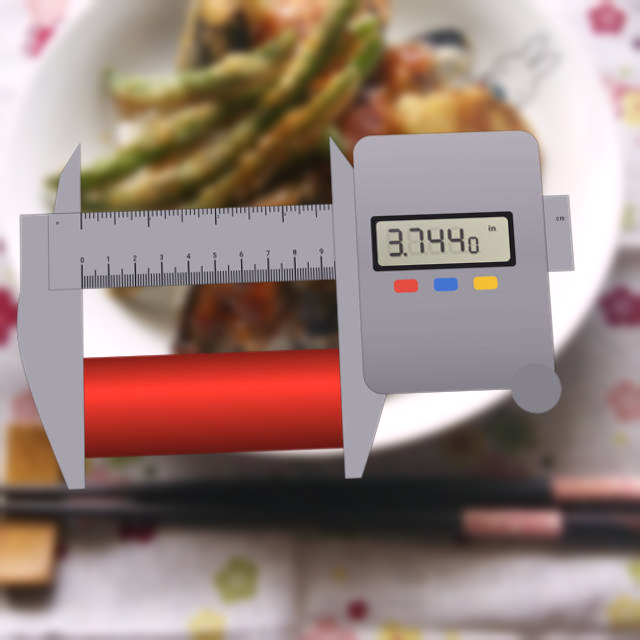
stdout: 3.7440 (in)
